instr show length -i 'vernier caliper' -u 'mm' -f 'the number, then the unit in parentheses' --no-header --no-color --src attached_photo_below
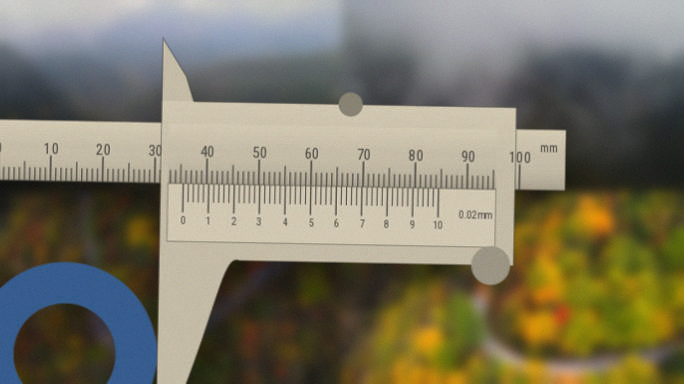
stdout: 35.5 (mm)
